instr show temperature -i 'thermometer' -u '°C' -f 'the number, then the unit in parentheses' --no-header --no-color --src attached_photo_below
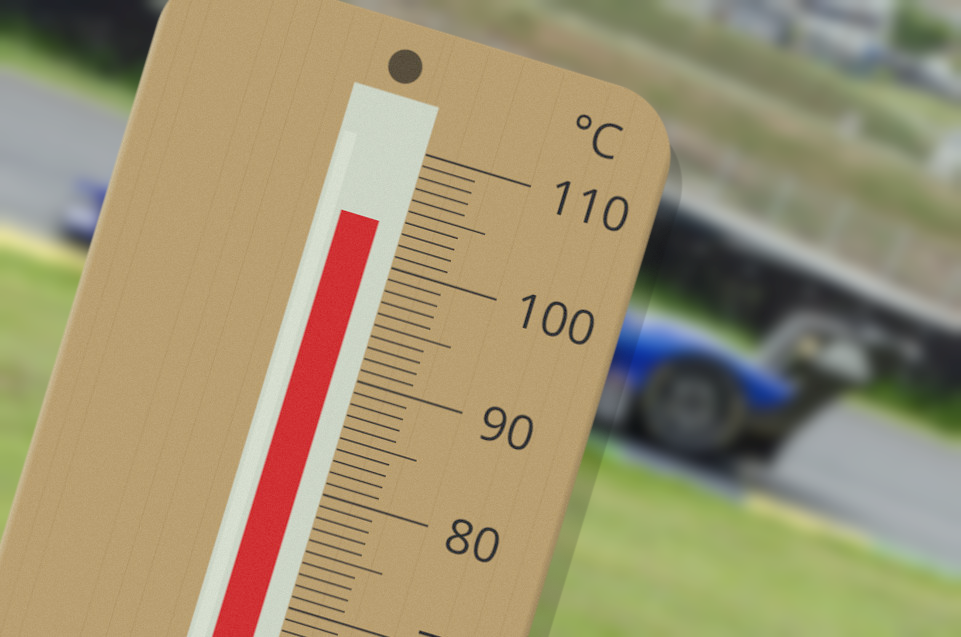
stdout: 103.5 (°C)
